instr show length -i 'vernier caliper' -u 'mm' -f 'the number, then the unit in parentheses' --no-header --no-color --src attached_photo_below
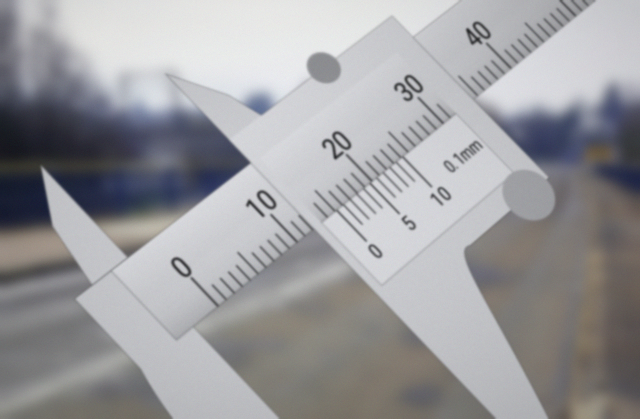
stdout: 15.2 (mm)
